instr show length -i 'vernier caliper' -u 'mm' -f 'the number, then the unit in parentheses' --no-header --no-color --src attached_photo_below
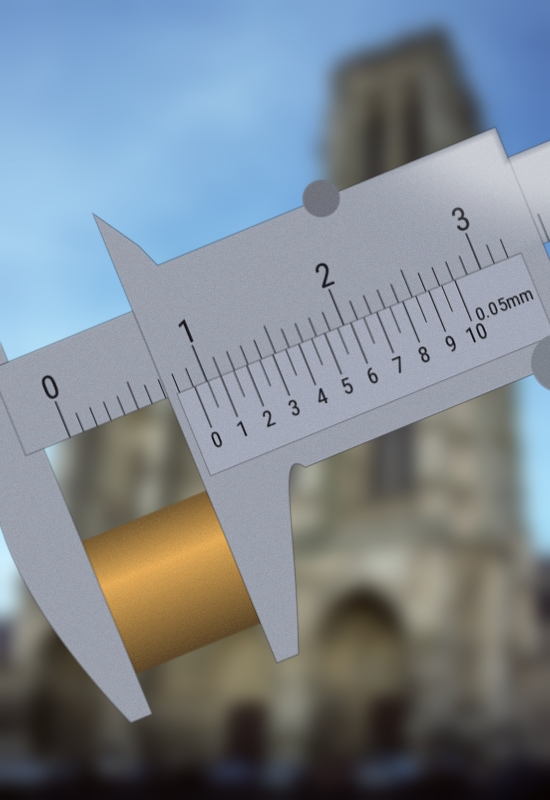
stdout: 9.1 (mm)
